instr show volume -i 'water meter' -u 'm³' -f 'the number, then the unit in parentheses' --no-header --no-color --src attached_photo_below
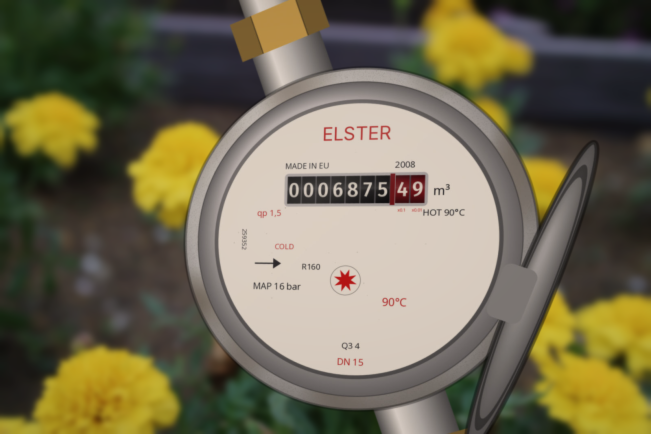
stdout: 6875.49 (m³)
